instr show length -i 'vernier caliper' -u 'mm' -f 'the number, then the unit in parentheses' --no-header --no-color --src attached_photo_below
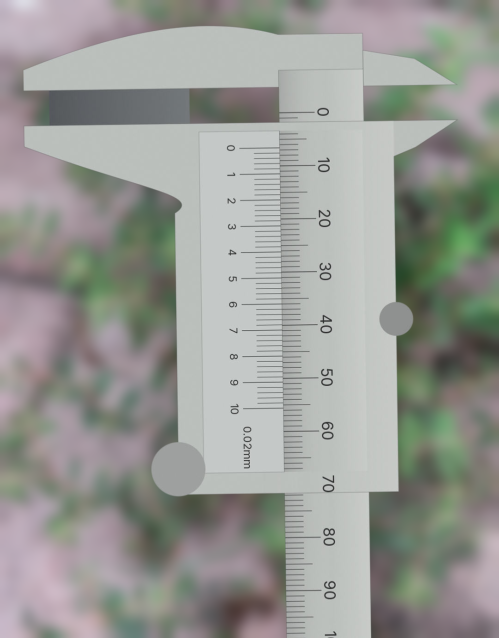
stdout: 6.6 (mm)
